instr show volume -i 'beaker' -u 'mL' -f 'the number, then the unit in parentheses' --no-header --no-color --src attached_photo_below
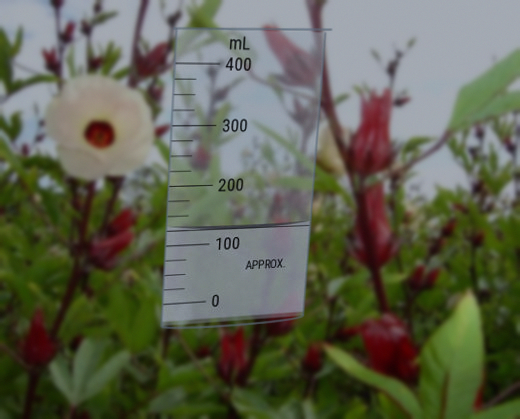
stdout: 125 (mL)
